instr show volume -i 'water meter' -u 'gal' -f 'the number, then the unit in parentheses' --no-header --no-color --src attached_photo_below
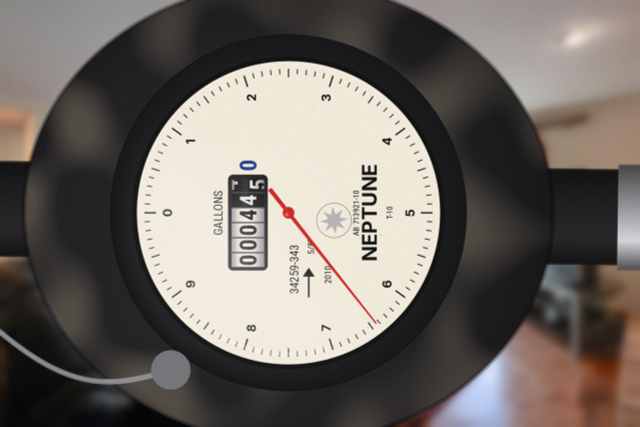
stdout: 4446.4 (gal)
